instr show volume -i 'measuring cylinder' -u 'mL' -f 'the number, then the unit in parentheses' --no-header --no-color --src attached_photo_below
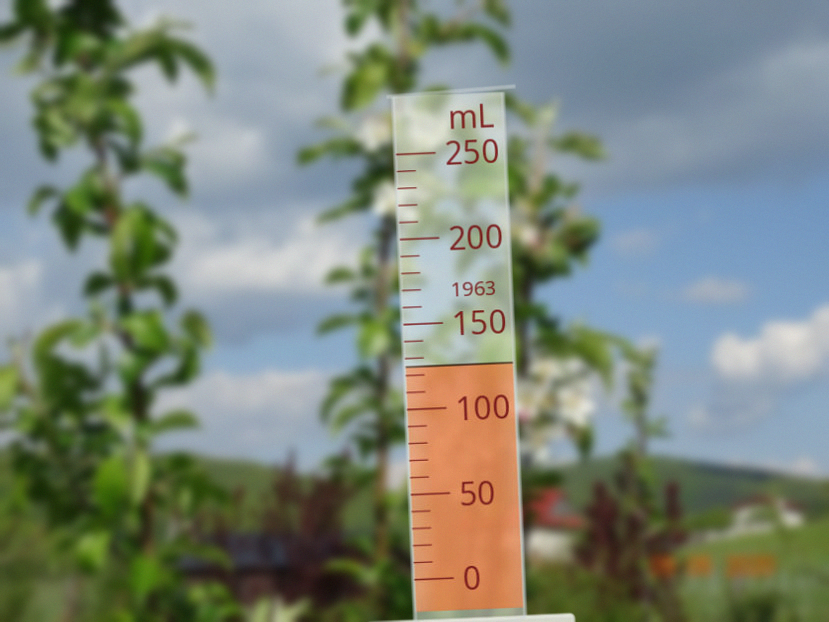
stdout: 125 (mL)
